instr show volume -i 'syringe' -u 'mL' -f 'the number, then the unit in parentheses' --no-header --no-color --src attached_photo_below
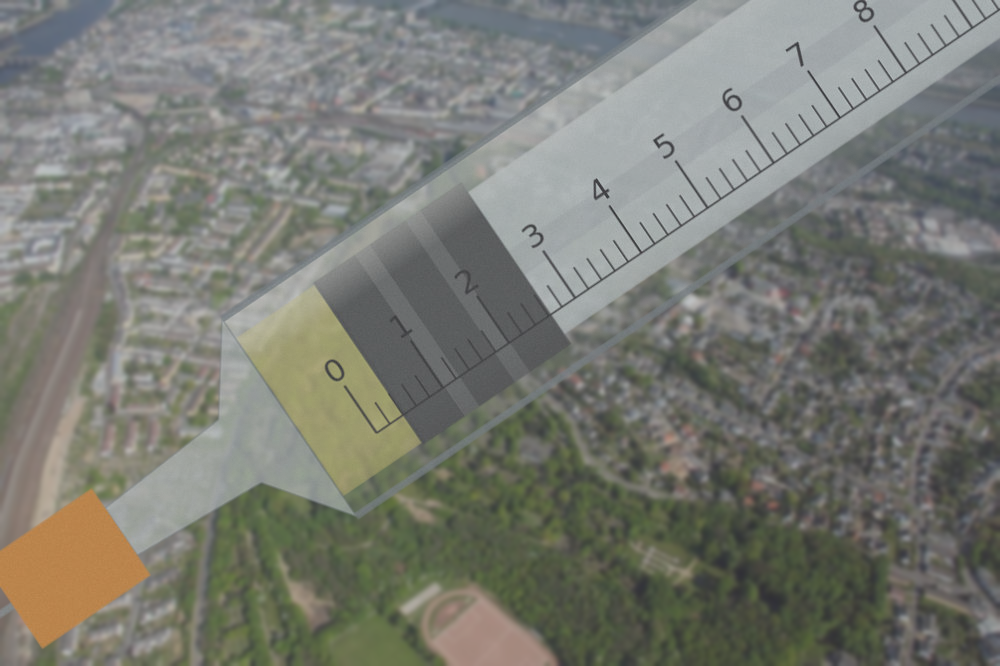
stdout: 0.4 (mL)
